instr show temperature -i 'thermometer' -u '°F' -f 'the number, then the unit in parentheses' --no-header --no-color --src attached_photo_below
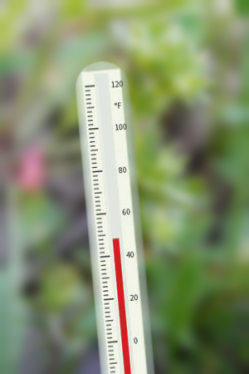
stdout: 48 (°F)
